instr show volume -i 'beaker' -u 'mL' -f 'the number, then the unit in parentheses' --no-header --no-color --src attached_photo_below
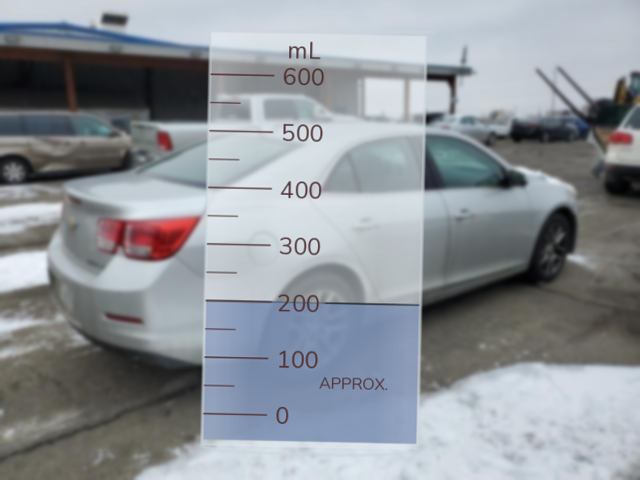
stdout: 200 (mL)
